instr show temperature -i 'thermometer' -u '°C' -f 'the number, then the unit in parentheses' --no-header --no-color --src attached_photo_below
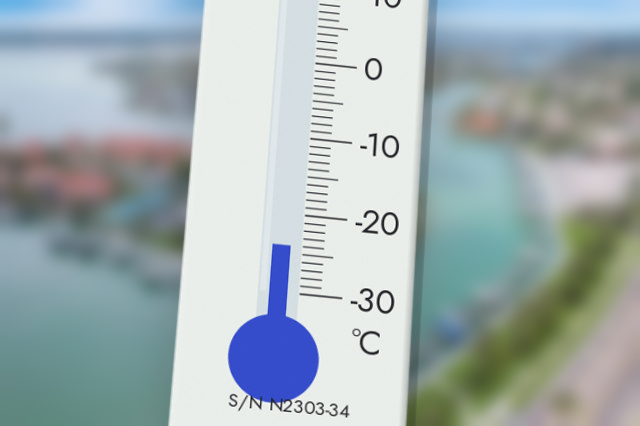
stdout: -24 (°C)
